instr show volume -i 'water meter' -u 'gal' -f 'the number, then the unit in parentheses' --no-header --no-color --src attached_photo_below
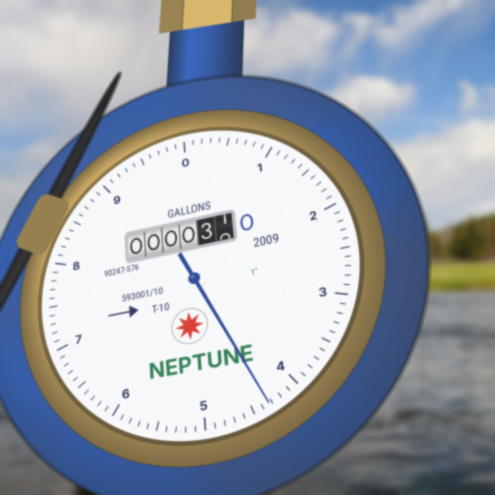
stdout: 314.3 (gal)
